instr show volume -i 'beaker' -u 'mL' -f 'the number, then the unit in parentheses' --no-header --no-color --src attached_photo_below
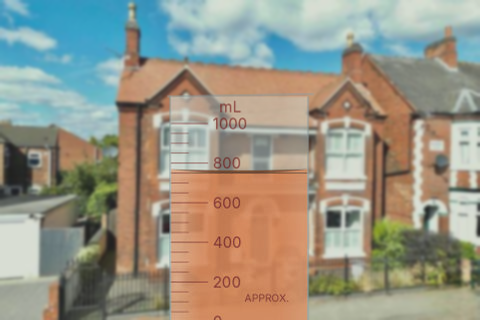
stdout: 750 (mL)
